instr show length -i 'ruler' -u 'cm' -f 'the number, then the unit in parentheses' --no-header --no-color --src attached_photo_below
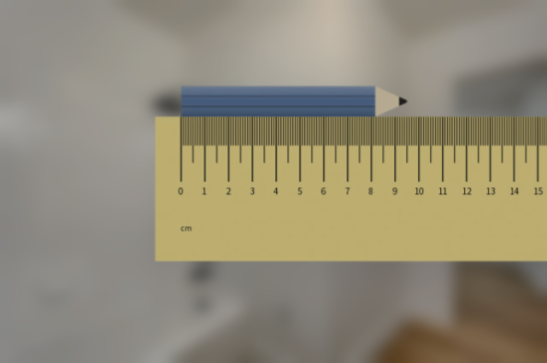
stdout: 9.5 (cm)
